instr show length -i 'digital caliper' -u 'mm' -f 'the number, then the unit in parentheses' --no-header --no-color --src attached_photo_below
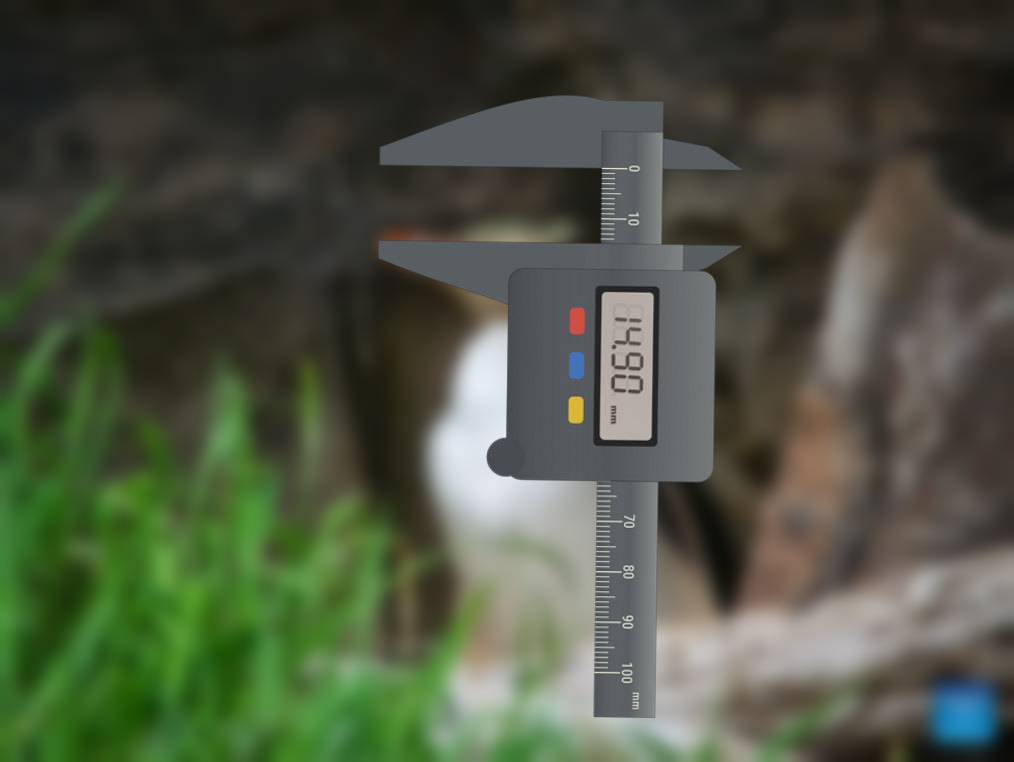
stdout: 14.90 (mm)
